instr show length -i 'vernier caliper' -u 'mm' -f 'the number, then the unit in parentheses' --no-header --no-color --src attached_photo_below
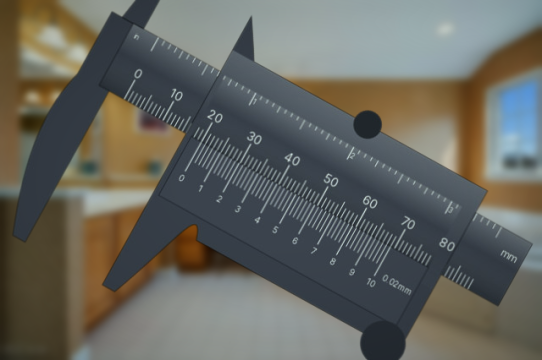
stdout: 20.0 (mm)
